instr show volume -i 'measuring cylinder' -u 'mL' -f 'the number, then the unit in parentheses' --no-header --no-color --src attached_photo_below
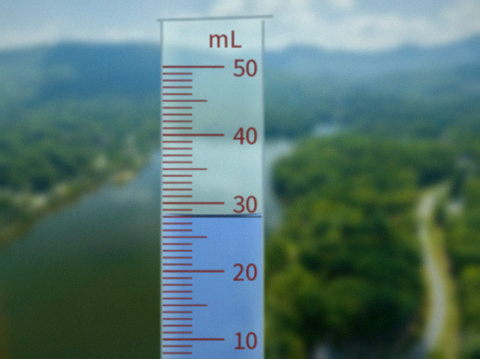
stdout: 28 (mL)
